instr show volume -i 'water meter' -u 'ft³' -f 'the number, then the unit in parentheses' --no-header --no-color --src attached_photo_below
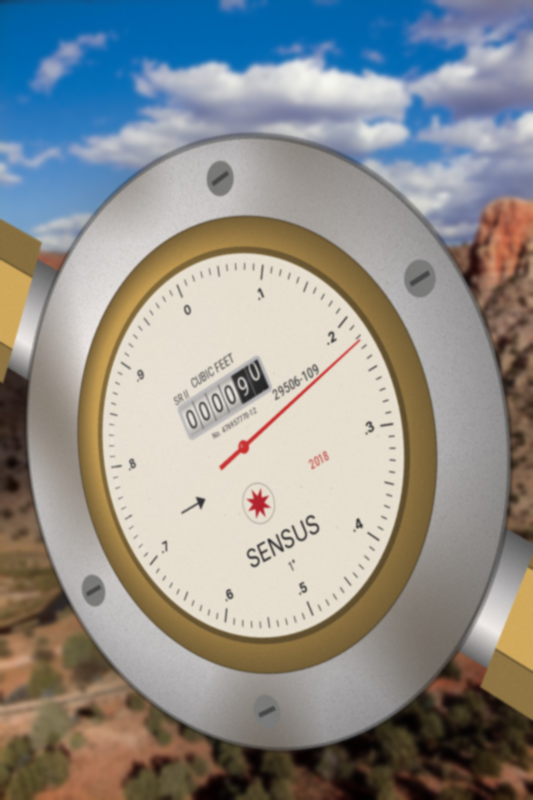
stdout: 90.22 (ft³)
